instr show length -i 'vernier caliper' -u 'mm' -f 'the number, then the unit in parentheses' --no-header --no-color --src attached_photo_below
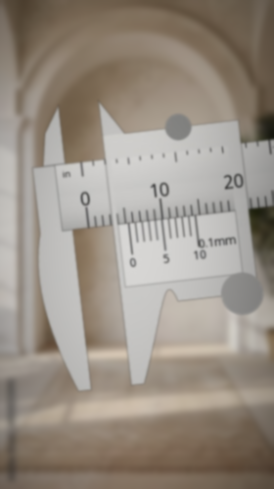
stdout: 5.4 (mm)
